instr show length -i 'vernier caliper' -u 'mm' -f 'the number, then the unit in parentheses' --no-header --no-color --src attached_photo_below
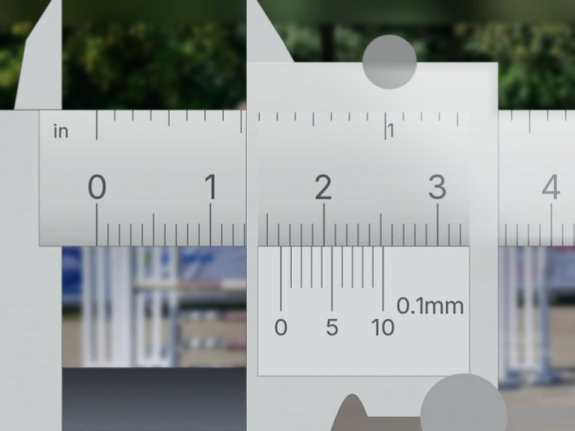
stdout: 16.2 (mm)
